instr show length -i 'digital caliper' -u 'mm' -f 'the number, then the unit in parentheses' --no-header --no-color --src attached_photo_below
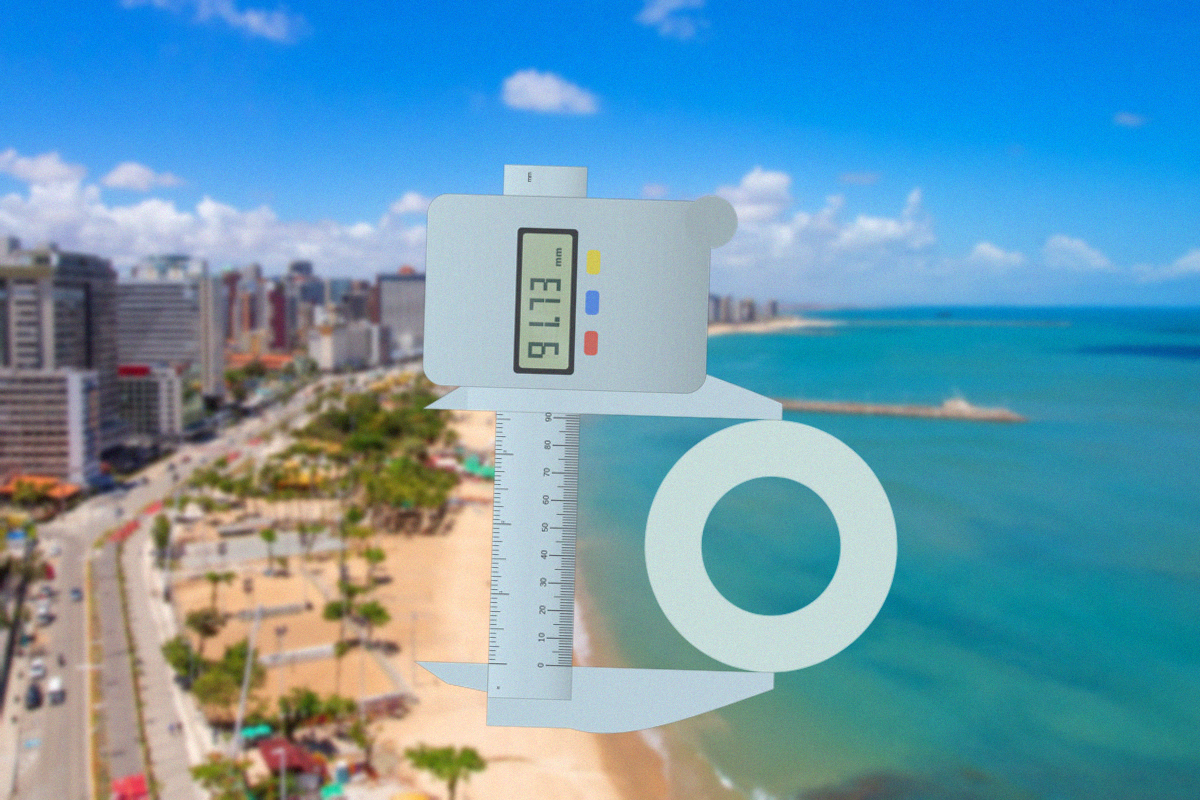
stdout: 91.73 (mm)
